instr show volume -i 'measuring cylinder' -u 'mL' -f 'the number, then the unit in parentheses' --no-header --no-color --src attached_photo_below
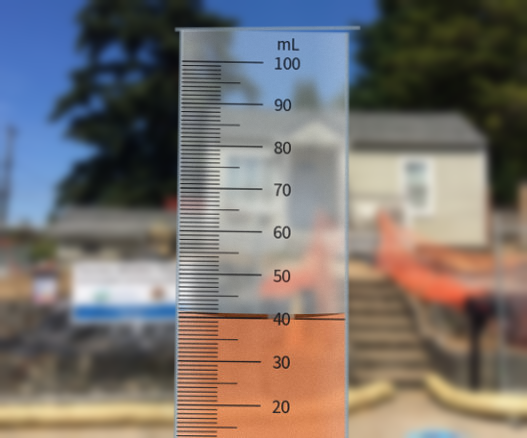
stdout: 40 (mL)
